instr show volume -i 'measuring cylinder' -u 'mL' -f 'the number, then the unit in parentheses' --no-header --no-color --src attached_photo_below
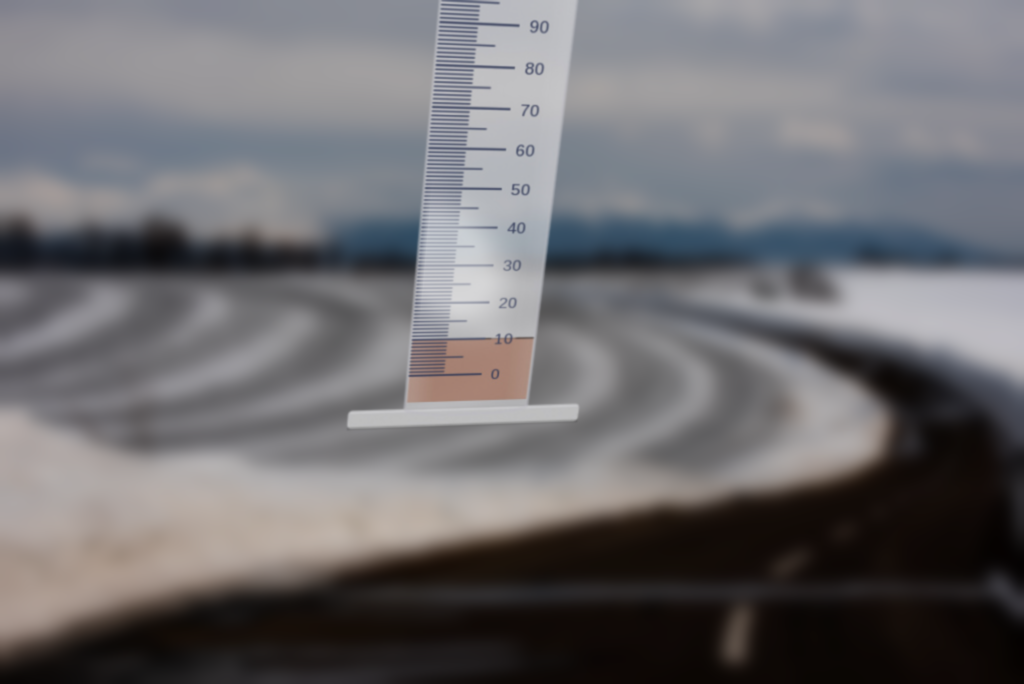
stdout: 10 (mL)
